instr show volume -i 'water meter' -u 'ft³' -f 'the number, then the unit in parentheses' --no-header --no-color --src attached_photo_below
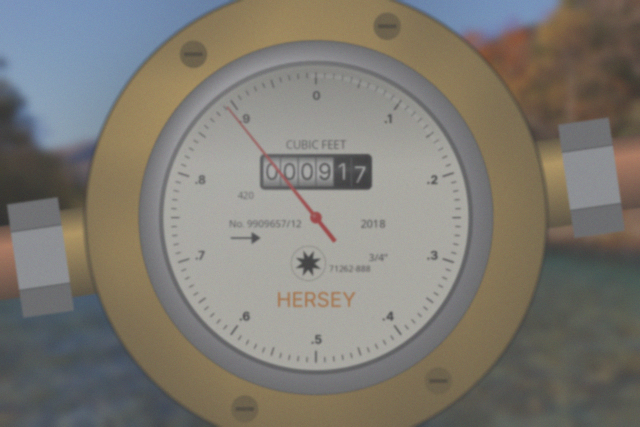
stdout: 916.89 (ft³)
